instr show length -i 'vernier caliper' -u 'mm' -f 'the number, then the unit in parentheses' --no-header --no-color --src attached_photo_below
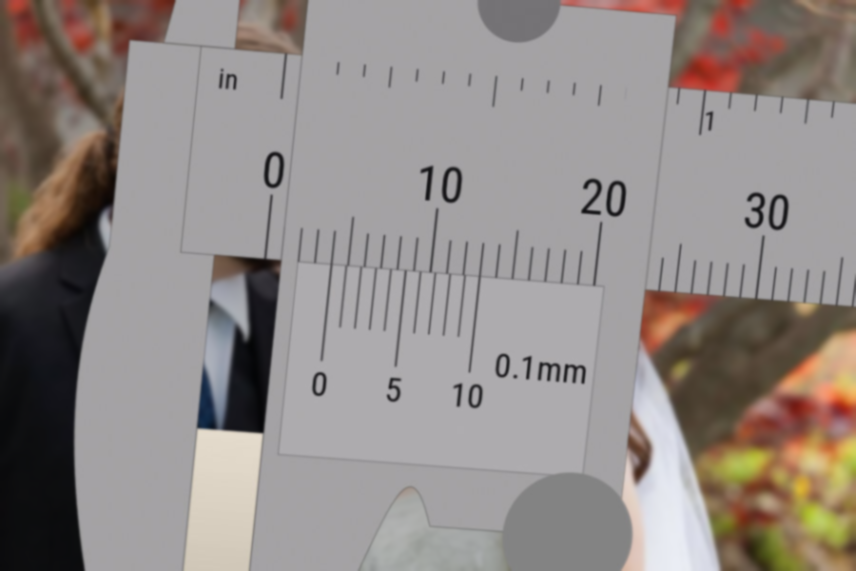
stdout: 4.0 (mm)
